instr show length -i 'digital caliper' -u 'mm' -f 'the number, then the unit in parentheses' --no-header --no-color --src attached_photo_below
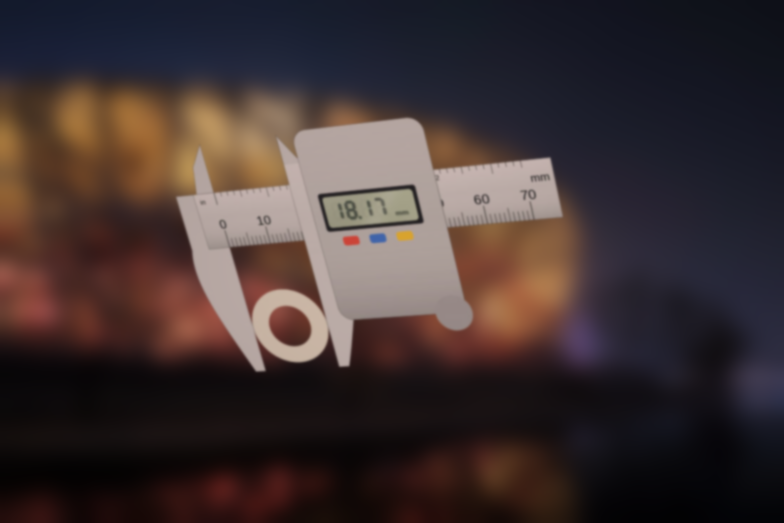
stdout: 18.17 (mm)
